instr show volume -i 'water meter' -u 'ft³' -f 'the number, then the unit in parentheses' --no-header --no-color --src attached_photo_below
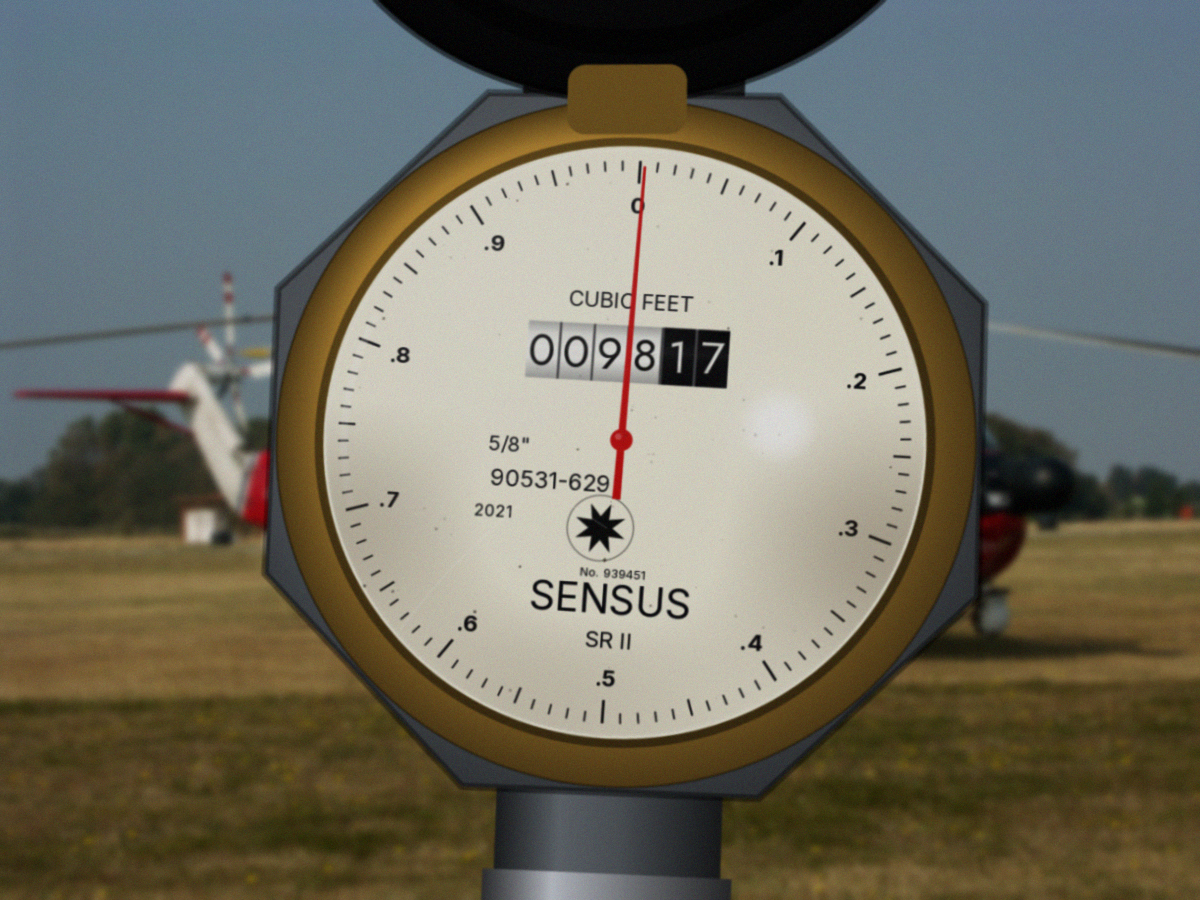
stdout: 9817.00 (ft³)
